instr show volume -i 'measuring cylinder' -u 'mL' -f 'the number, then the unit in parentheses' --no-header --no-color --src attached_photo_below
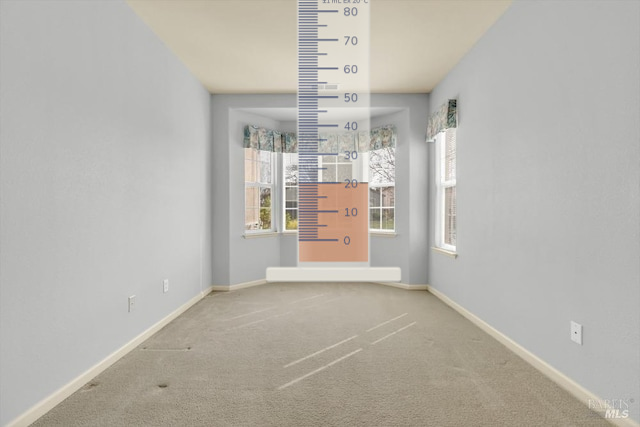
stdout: 20 (mL)
